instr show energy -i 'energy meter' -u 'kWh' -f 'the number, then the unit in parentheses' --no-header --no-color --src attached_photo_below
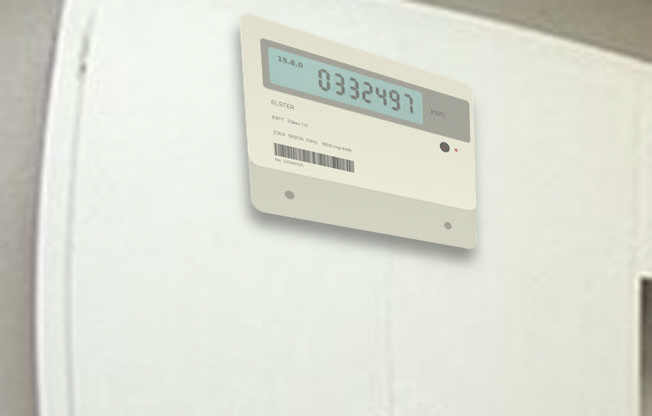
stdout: 332497 (kWh)
